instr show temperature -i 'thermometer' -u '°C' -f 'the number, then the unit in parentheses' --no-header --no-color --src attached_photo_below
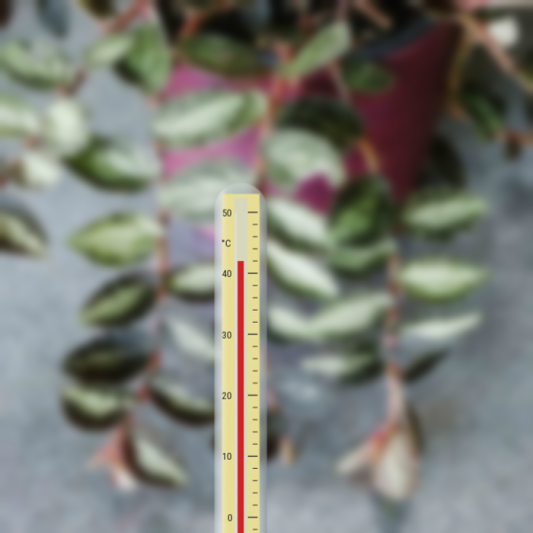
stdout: 42 (°C)
